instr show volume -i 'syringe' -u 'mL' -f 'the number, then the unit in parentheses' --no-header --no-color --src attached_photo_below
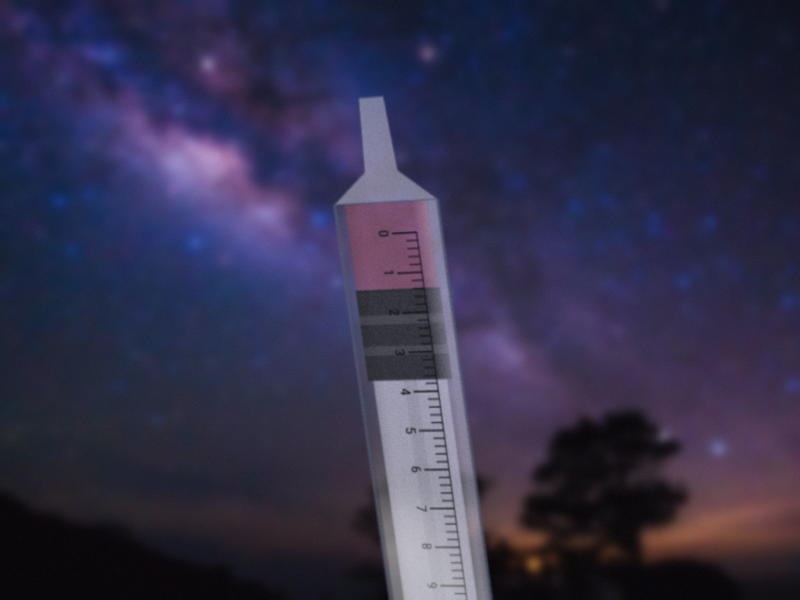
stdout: 1.4 (mL)
